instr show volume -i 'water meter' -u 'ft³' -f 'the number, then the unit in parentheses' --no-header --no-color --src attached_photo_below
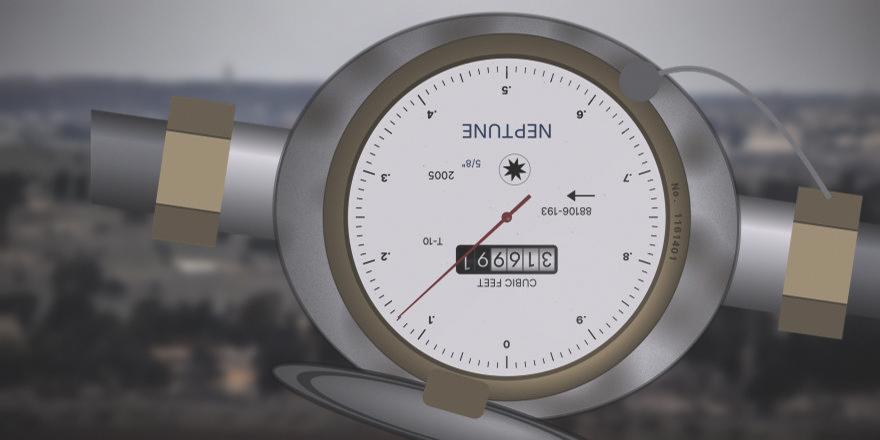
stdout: 316991.13 (ft³)
